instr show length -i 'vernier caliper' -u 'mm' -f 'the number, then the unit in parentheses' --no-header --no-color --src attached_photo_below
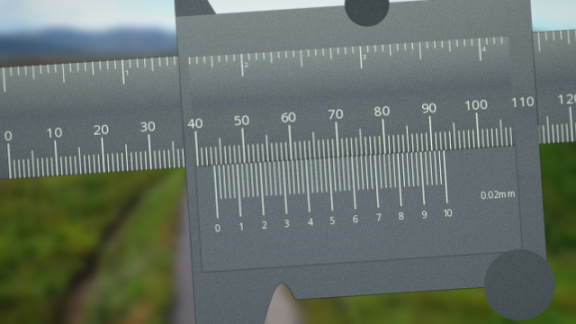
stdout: 43.5 (mm)
